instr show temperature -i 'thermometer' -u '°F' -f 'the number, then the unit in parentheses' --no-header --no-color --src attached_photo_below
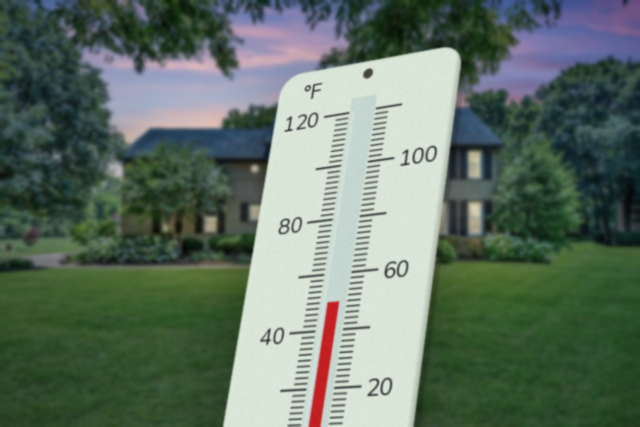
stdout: 50 (°F)
